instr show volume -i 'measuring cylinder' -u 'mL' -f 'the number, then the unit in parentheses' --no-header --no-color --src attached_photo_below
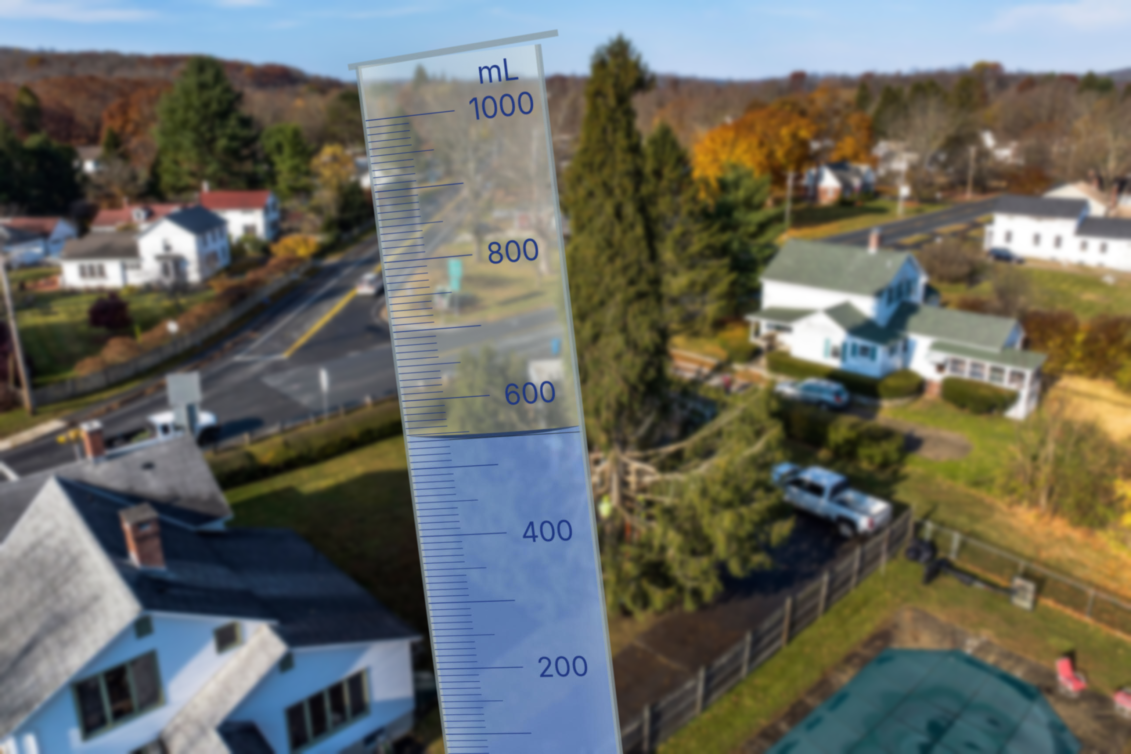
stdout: 540 (mL)
